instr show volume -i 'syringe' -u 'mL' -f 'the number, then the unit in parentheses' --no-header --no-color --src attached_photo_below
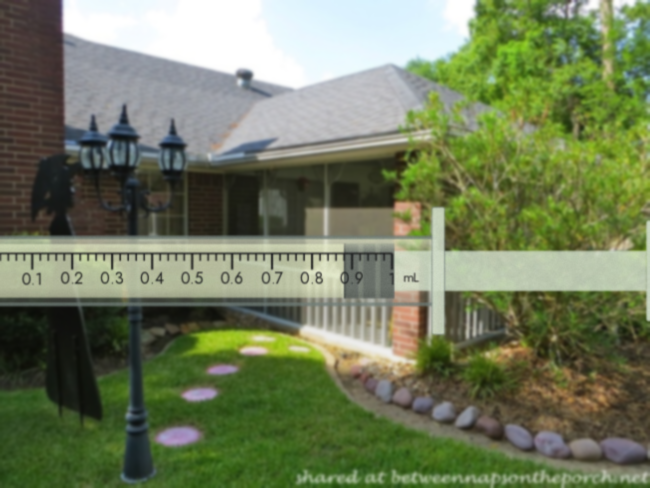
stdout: 0.88 (mL)
